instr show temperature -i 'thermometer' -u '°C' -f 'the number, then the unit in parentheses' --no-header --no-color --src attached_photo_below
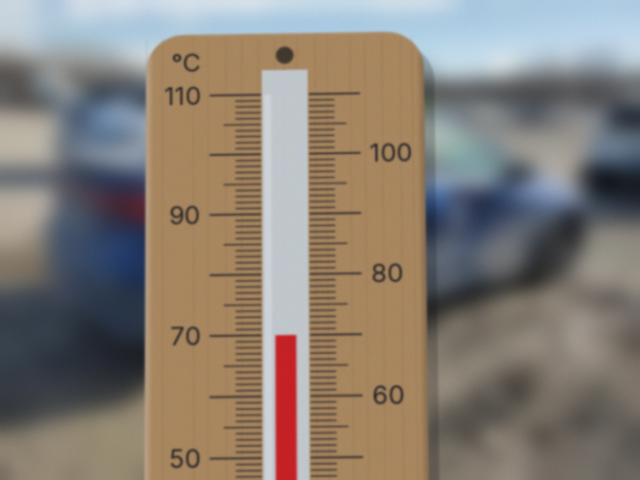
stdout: 70 (°C)
